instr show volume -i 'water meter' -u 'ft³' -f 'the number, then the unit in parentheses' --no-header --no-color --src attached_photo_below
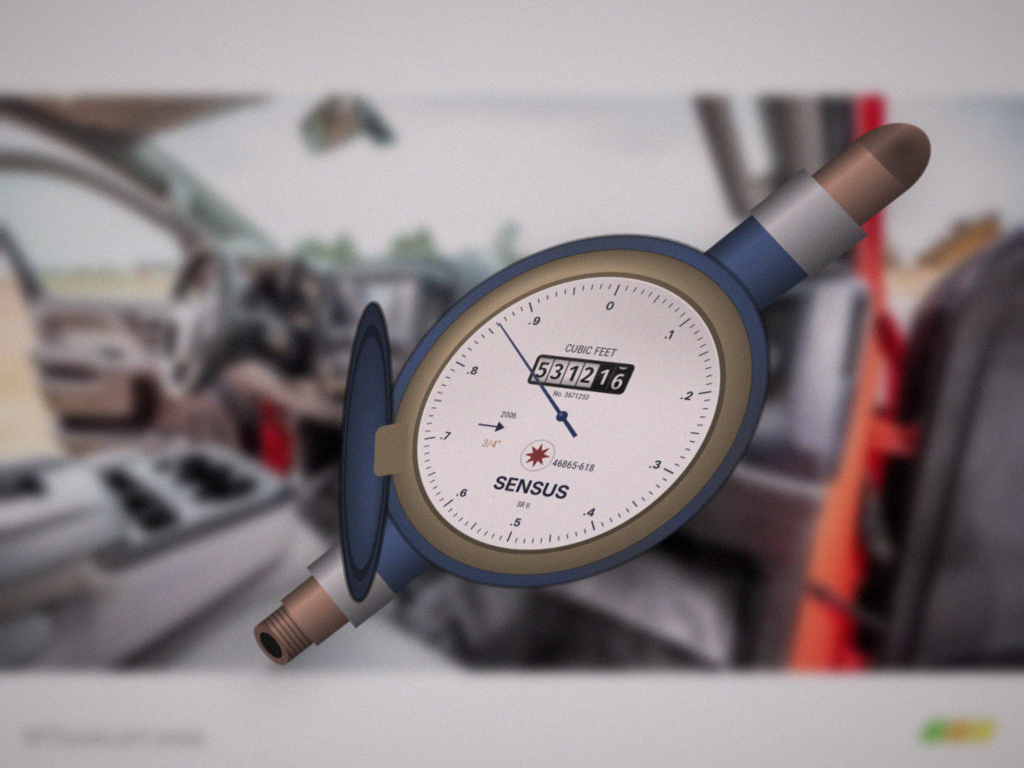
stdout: 531215.86 (ft³)
